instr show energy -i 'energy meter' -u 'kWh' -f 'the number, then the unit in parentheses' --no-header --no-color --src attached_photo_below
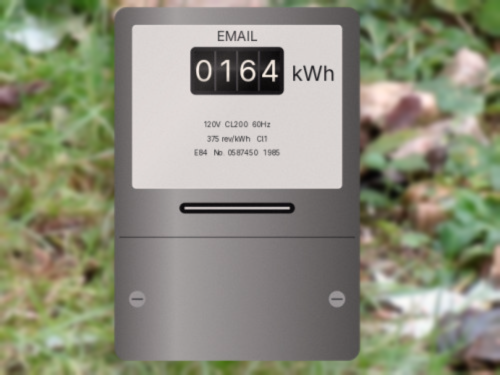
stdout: 164 (kWh)
